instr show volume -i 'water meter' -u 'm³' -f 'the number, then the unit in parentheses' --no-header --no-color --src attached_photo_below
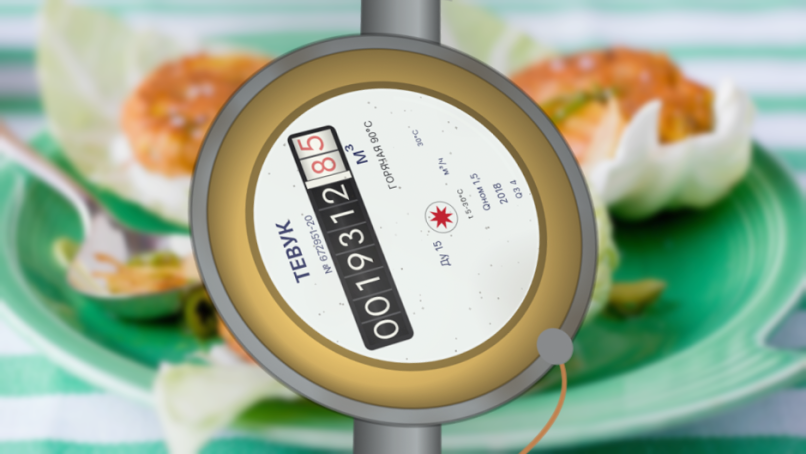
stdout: 19312.85 (m³)
